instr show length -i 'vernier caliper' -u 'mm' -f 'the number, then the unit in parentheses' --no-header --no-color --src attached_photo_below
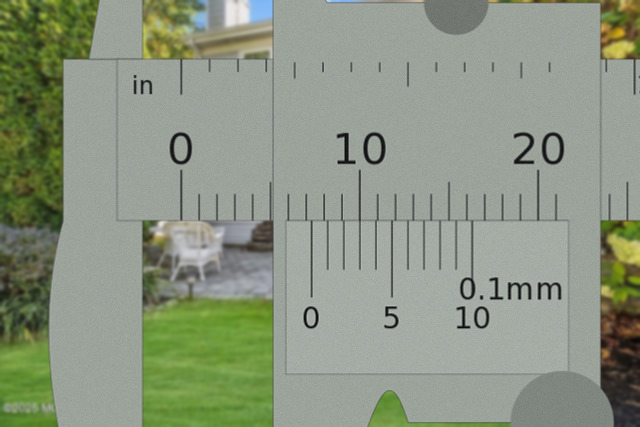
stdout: 7.3 (mm)
